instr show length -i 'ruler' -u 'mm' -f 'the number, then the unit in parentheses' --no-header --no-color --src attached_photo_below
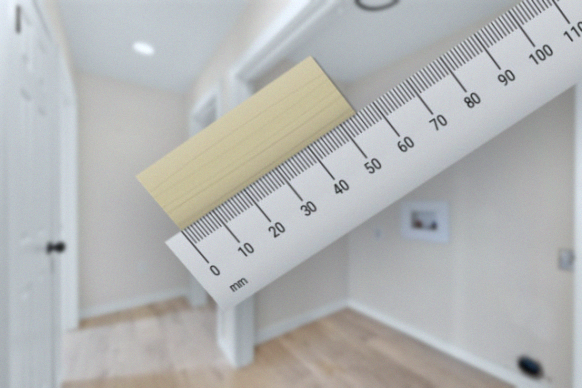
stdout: 55 (mm)
